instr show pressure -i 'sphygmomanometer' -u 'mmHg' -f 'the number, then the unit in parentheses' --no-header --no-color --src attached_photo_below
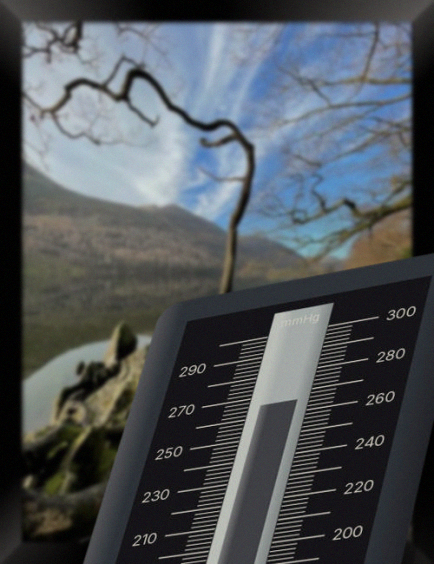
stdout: 266 (mmHg)
